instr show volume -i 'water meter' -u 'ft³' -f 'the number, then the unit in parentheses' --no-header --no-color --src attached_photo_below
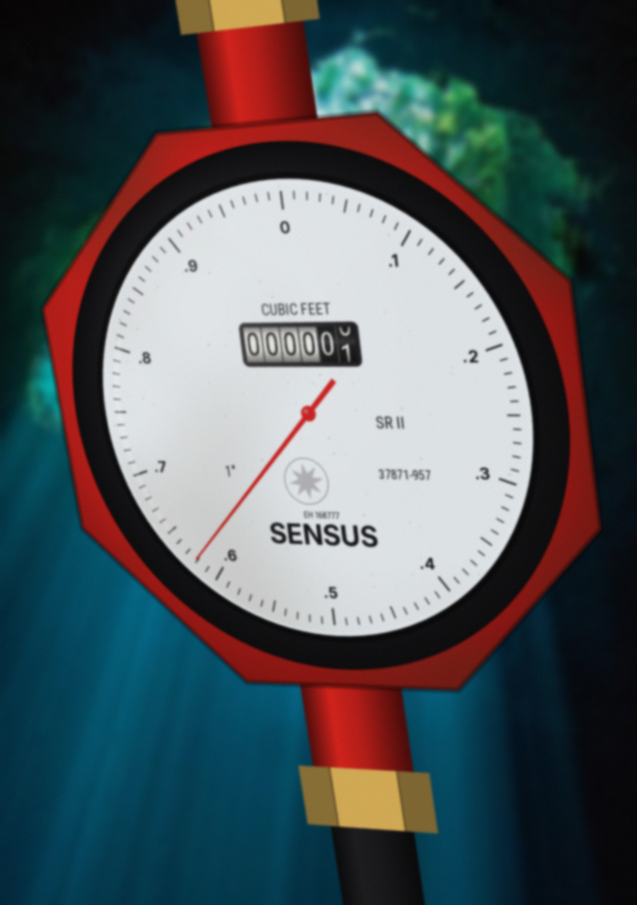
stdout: 0.62 (ft³)
